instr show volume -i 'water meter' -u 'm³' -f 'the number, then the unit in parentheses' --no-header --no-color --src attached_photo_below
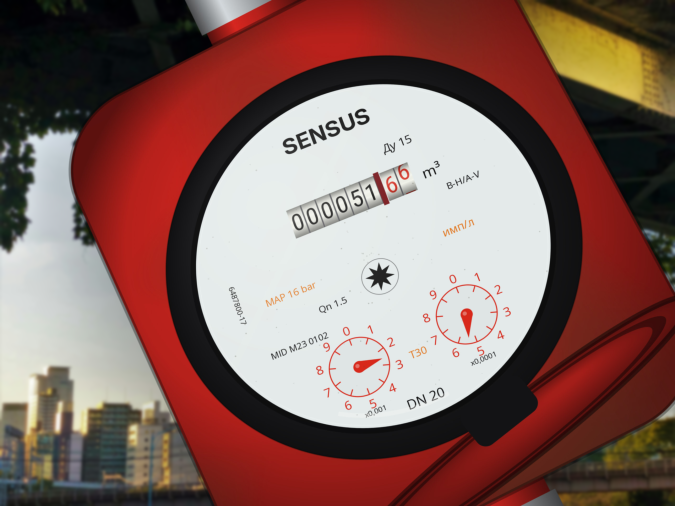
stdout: 51.6625 (m³)
